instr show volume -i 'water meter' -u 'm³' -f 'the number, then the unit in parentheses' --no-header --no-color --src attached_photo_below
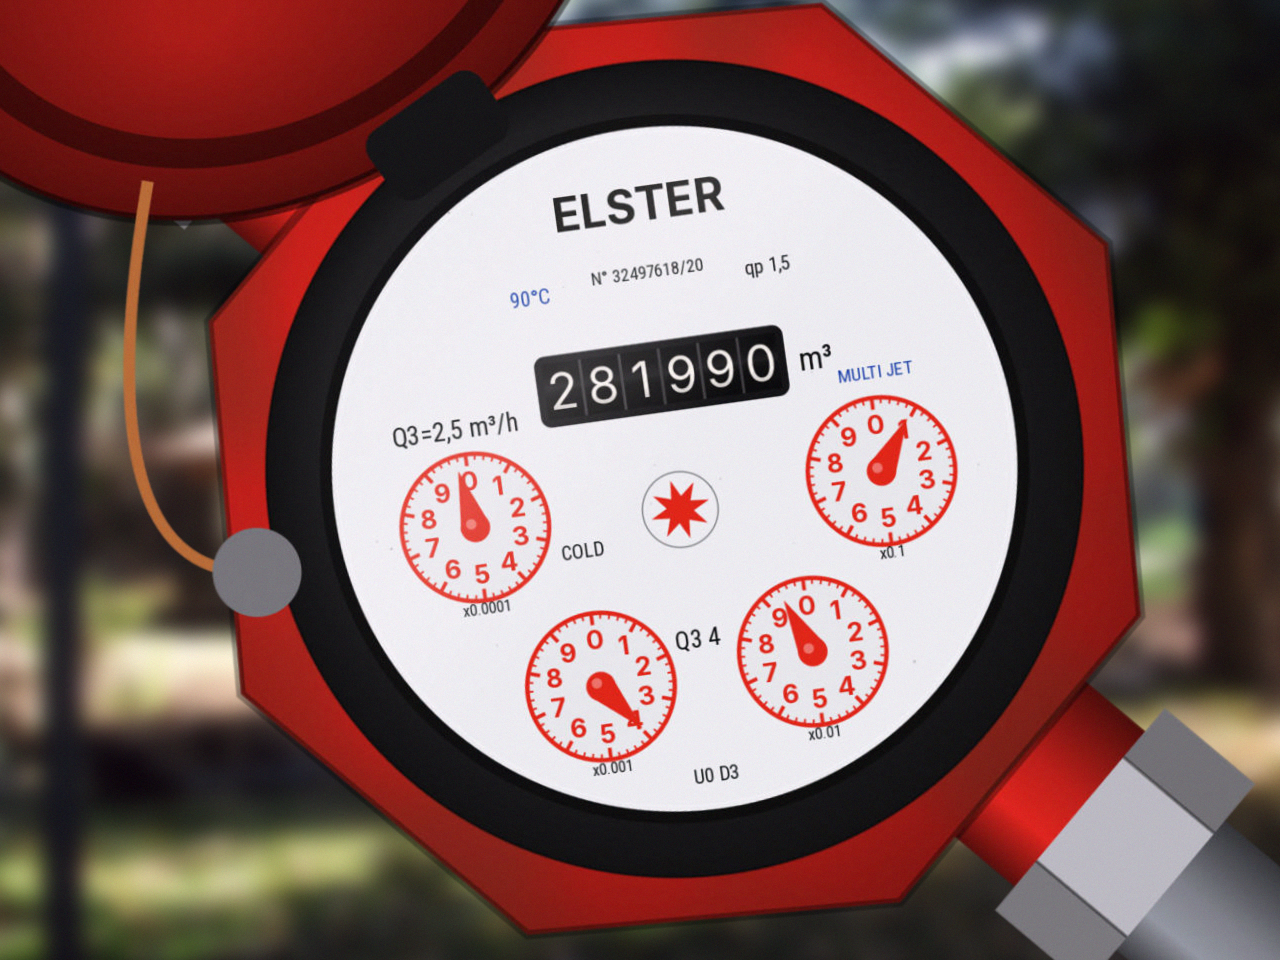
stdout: 281990.0939 (m³)
